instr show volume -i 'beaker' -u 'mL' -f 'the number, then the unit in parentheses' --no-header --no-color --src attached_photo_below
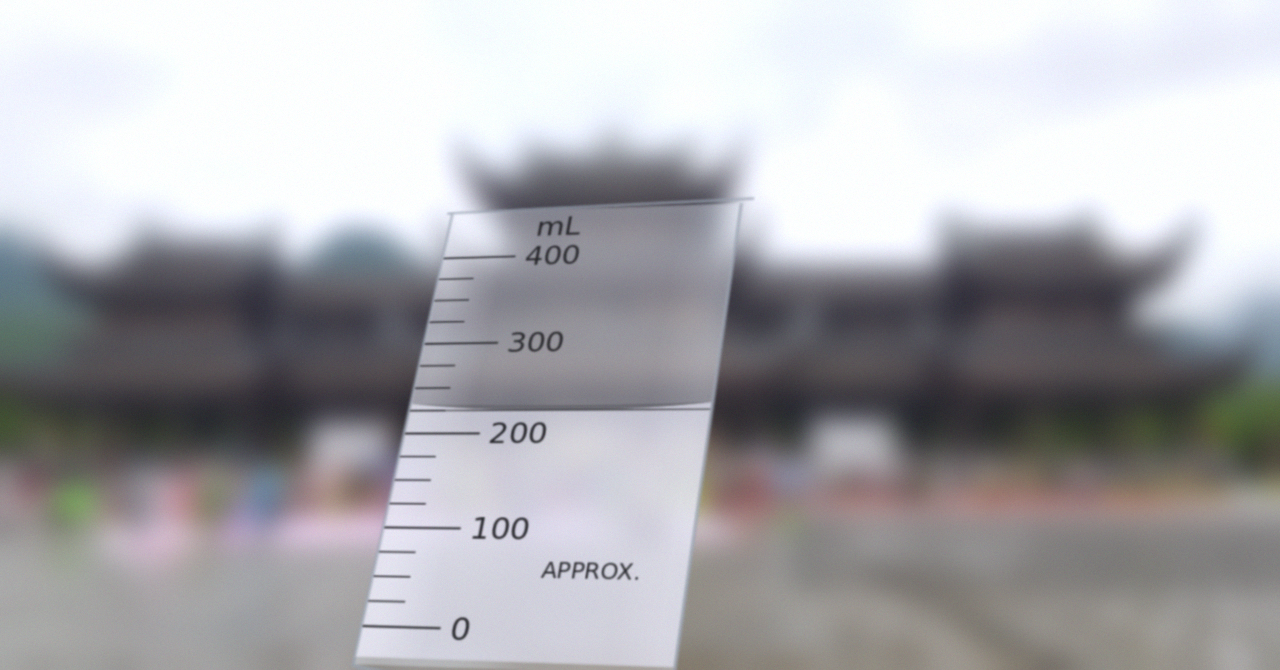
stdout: 225 (mL)
